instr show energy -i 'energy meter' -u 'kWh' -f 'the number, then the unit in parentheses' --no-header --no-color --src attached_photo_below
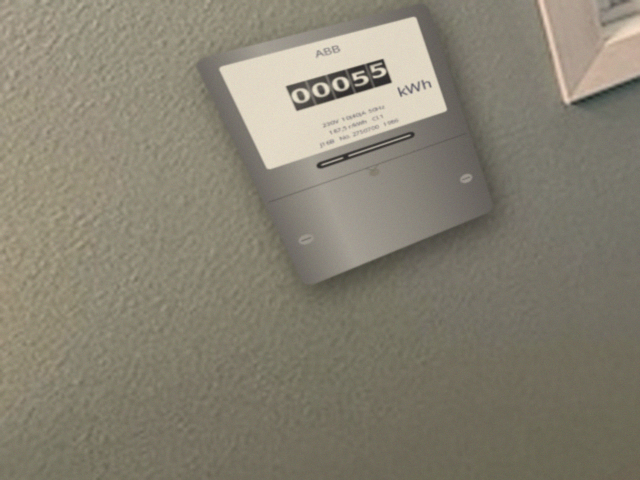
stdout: 55 (kWh)
